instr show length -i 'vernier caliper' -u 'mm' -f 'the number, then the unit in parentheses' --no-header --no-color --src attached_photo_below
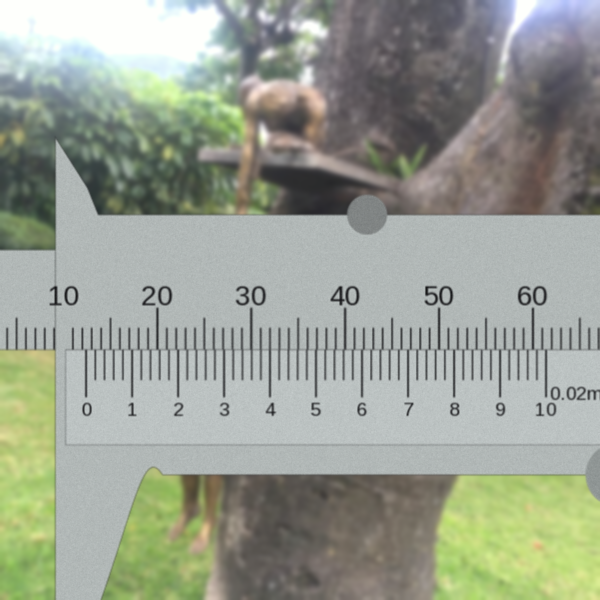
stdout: 12.4 (mm)
